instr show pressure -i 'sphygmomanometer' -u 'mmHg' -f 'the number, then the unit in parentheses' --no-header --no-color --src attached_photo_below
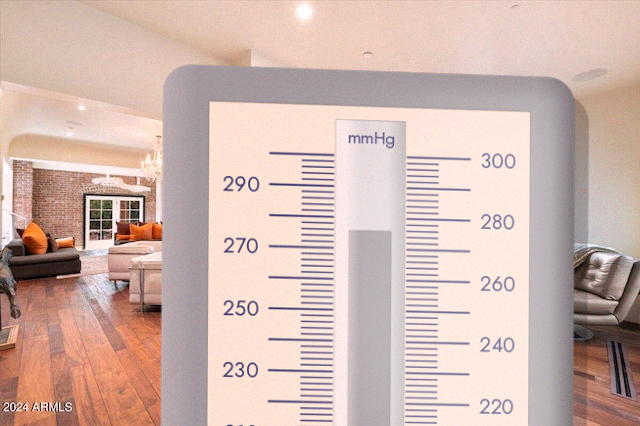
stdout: 276 (mmHg)
